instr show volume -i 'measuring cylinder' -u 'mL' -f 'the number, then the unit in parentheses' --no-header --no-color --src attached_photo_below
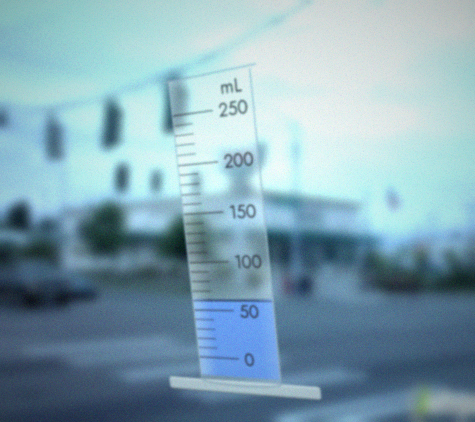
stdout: 60 (mL)
